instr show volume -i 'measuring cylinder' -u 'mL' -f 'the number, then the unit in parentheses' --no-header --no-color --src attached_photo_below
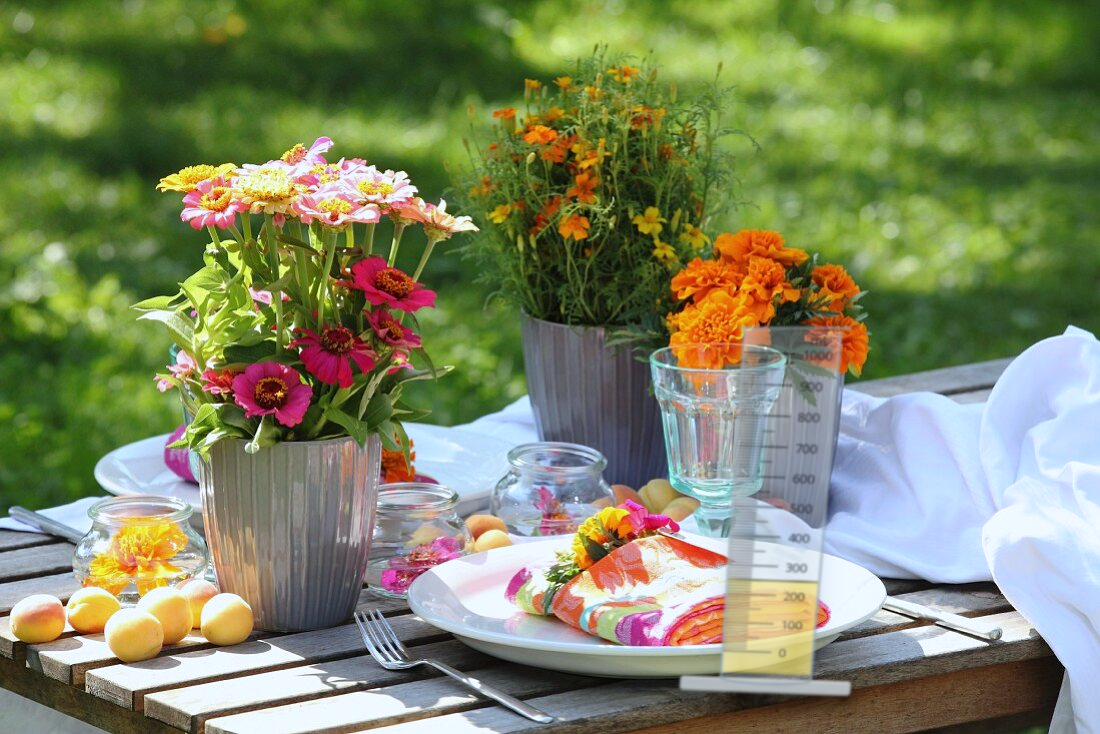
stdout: 250 (mL)
